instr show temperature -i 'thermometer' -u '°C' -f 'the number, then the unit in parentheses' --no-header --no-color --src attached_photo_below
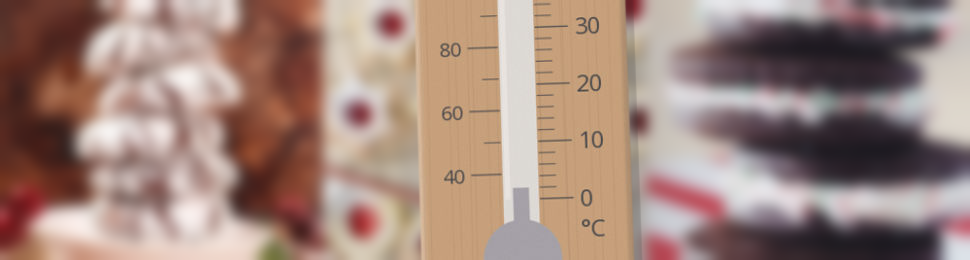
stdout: 2 (°C)
